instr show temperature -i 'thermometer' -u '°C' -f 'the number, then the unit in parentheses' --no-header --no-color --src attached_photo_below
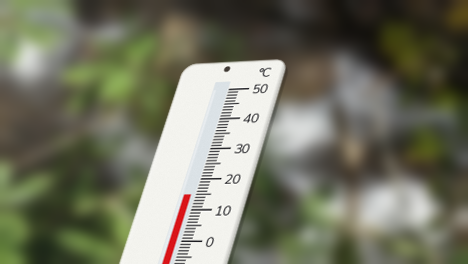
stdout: 15 (°C)
